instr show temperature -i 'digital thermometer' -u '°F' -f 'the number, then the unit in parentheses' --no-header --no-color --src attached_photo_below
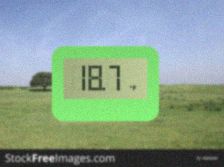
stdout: 18.7 (°F)
